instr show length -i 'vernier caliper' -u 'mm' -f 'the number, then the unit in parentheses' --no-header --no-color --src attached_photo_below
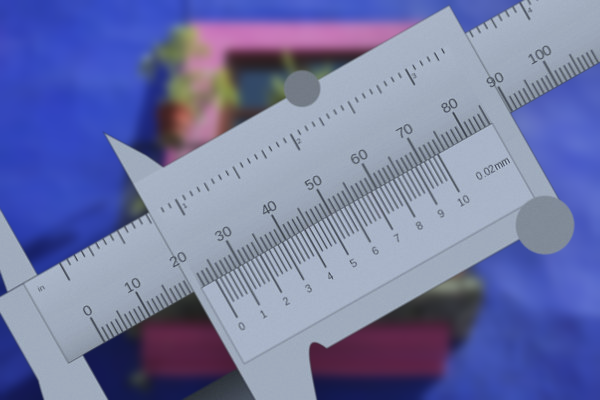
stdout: 24.5 (mm)
